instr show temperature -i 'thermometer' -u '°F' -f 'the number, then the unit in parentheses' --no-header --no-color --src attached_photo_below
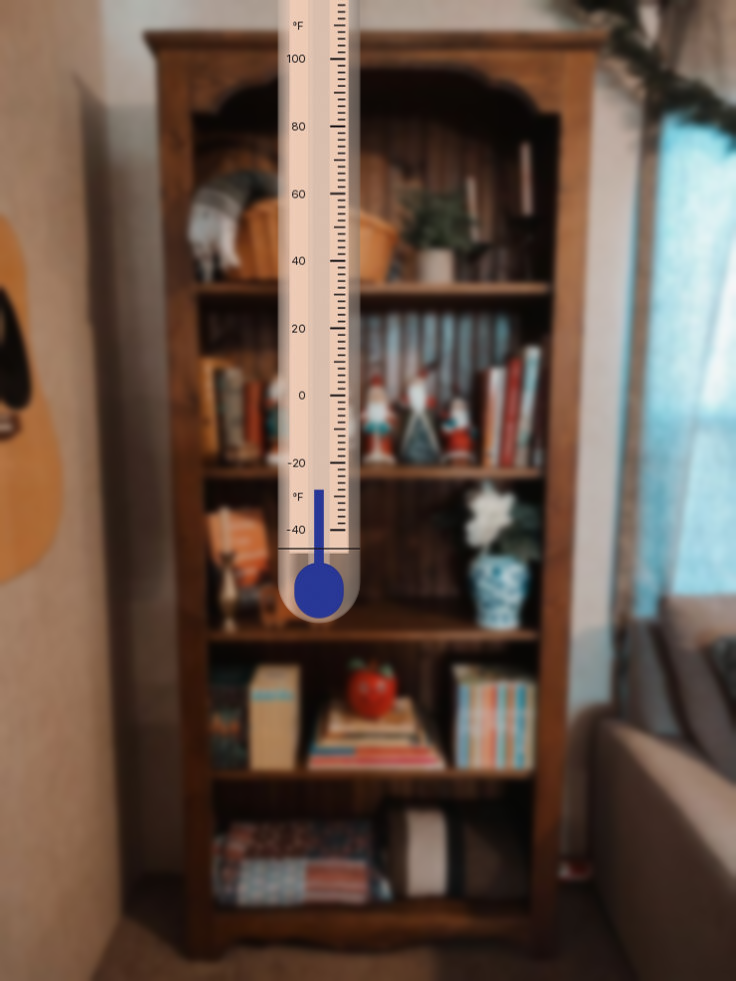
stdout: -28 (°F)
